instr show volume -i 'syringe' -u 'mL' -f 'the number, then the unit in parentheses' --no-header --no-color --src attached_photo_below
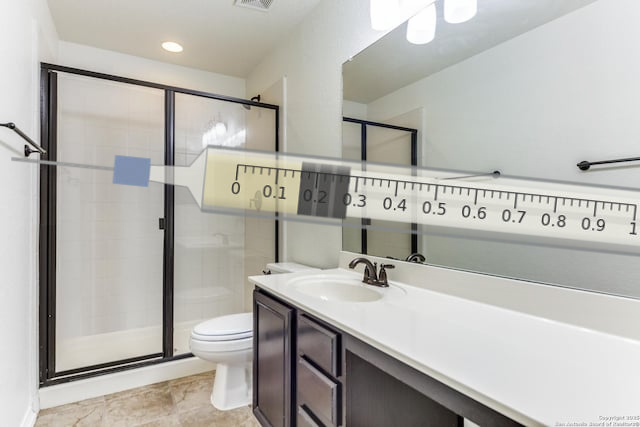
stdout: 0.16 (mL)
